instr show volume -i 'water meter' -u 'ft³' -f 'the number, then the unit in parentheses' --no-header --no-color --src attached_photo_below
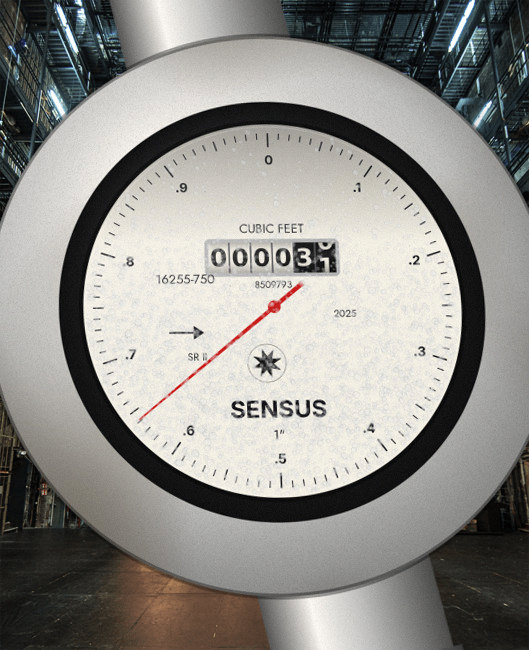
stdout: 30.64 (ft³)
